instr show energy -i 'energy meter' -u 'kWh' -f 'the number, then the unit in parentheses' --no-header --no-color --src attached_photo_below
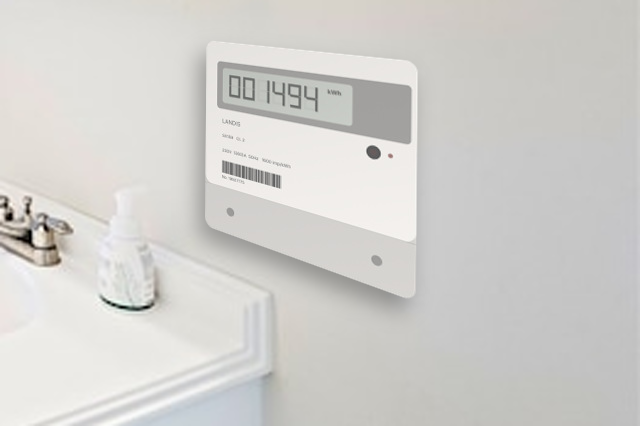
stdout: 1494 (kWh)
